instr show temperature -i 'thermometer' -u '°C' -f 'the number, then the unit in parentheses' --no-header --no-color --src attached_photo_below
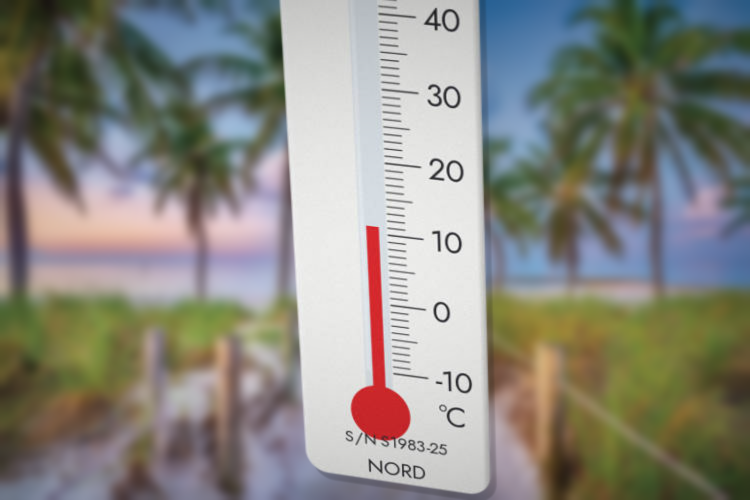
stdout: 11 (°C)
